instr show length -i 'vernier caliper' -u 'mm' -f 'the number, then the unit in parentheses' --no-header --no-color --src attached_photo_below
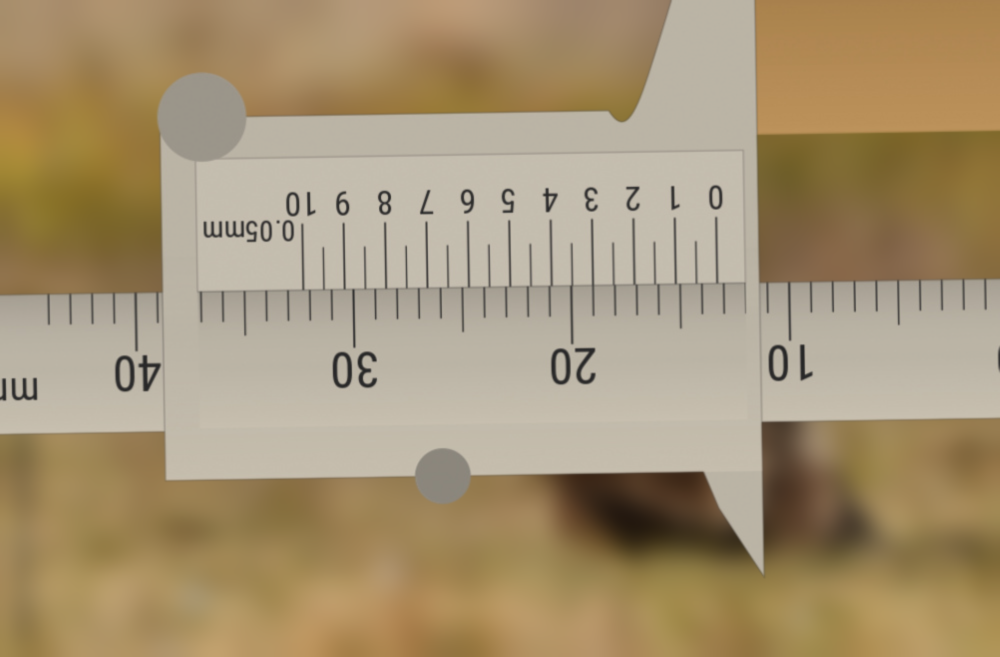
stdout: 13.3 (mm)
